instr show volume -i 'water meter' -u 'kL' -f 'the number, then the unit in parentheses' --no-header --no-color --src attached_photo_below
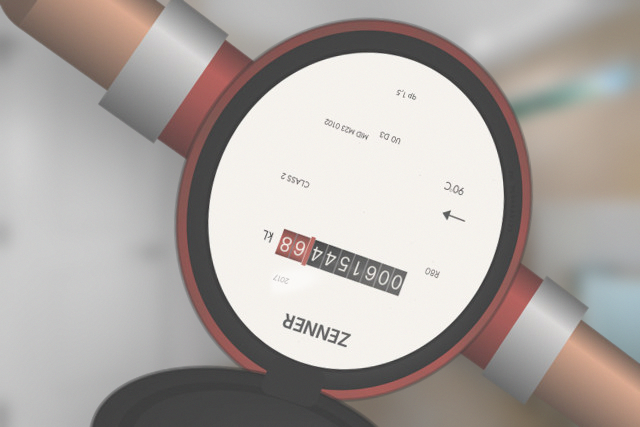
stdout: 61544.68 (kL)
